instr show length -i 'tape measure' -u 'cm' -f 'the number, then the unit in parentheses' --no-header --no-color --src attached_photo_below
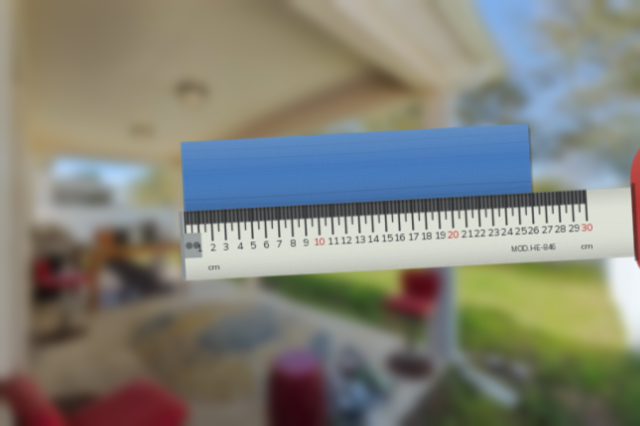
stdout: 26 (cm)
